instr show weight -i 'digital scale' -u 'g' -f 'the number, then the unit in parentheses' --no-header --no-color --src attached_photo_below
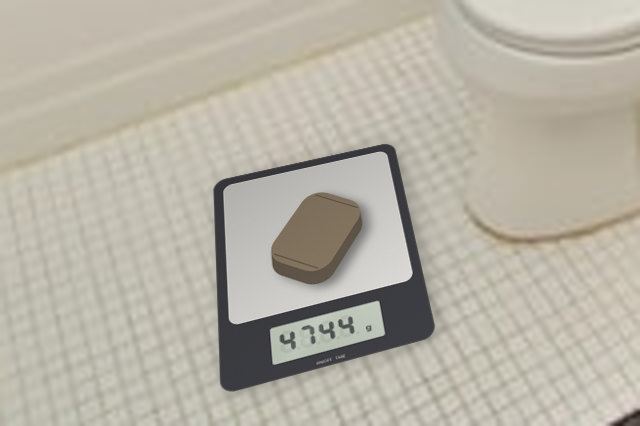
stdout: 4744 (g)
